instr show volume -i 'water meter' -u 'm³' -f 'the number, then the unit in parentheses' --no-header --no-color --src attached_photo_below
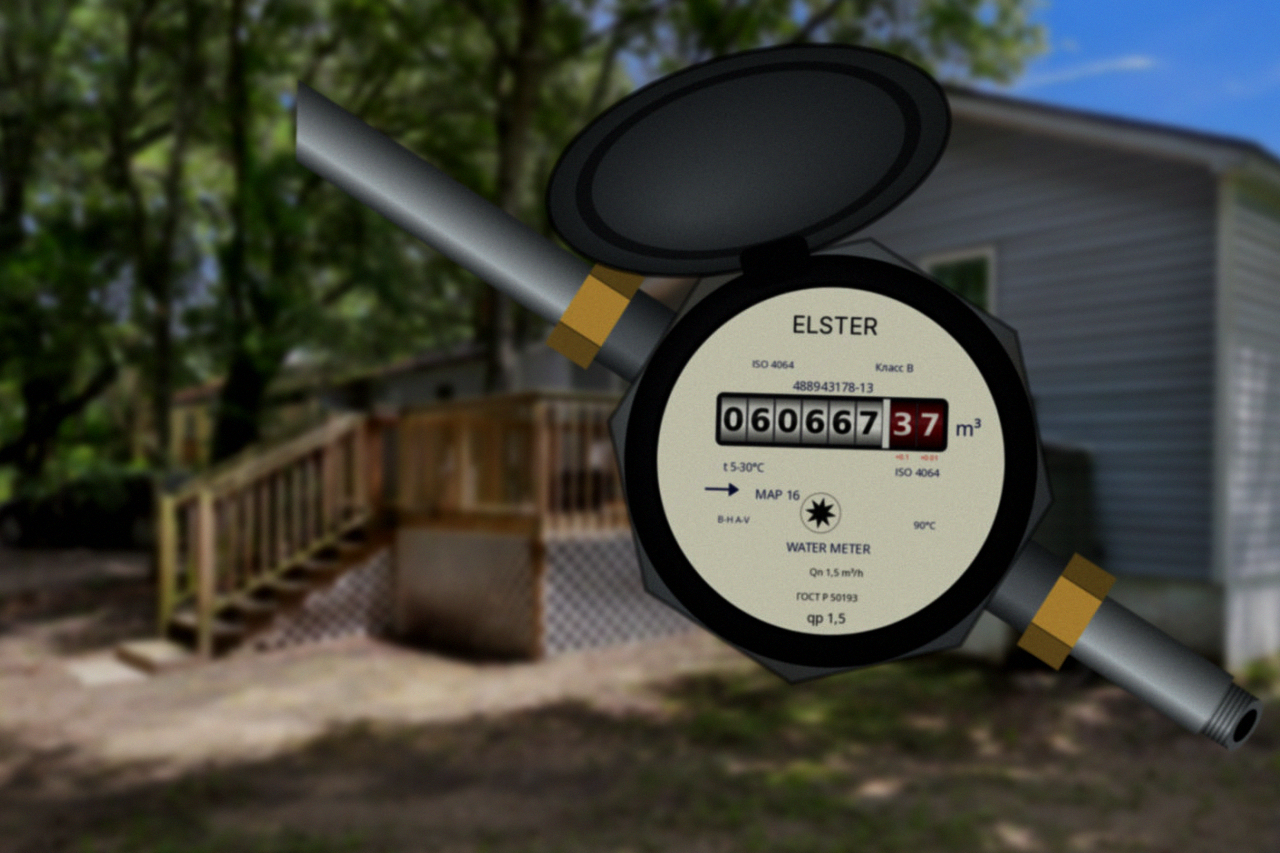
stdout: 60667.37 (m³)
